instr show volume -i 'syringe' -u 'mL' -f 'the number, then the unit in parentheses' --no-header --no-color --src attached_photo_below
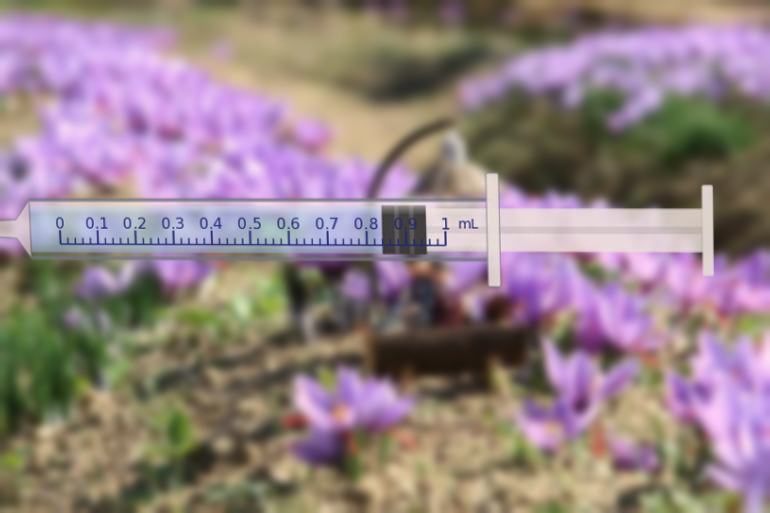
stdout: 0.84 (mL)
